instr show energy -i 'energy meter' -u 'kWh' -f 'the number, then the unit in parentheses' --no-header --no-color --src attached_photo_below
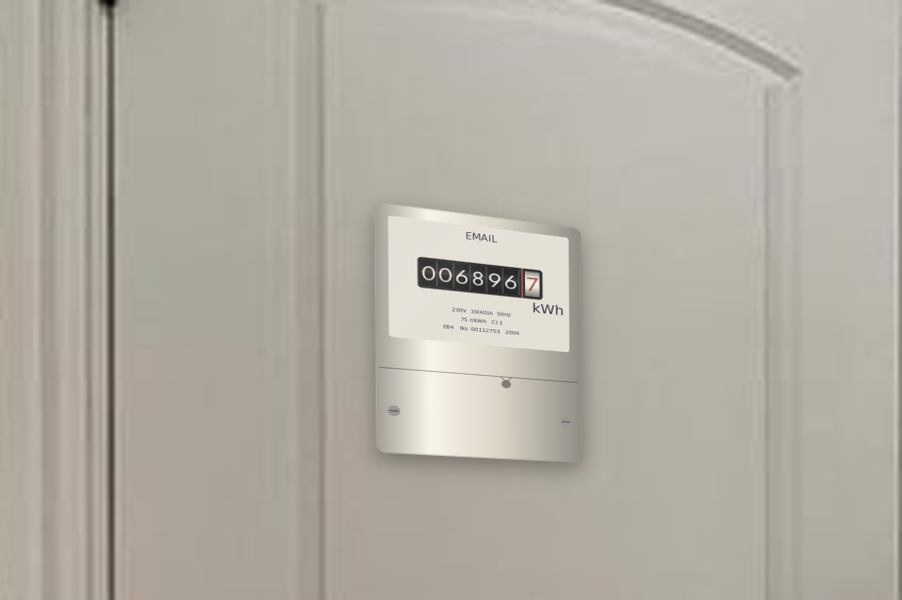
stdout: 6896.7 (kWh)
